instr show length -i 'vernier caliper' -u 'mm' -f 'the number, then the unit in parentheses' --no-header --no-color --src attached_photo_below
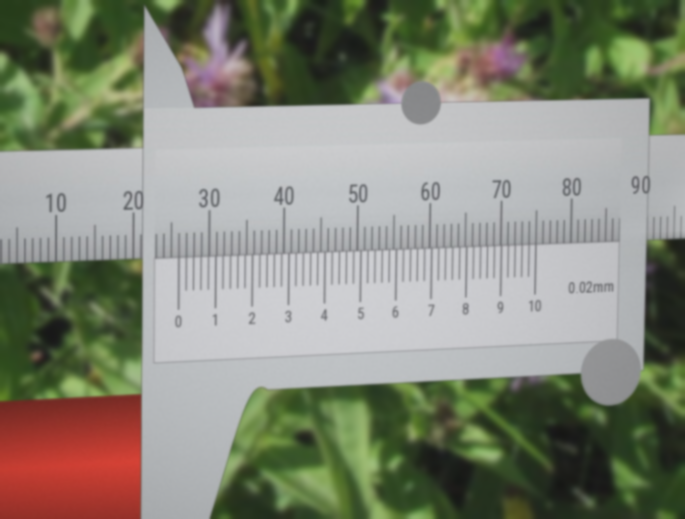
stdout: 26.0 (mm)
